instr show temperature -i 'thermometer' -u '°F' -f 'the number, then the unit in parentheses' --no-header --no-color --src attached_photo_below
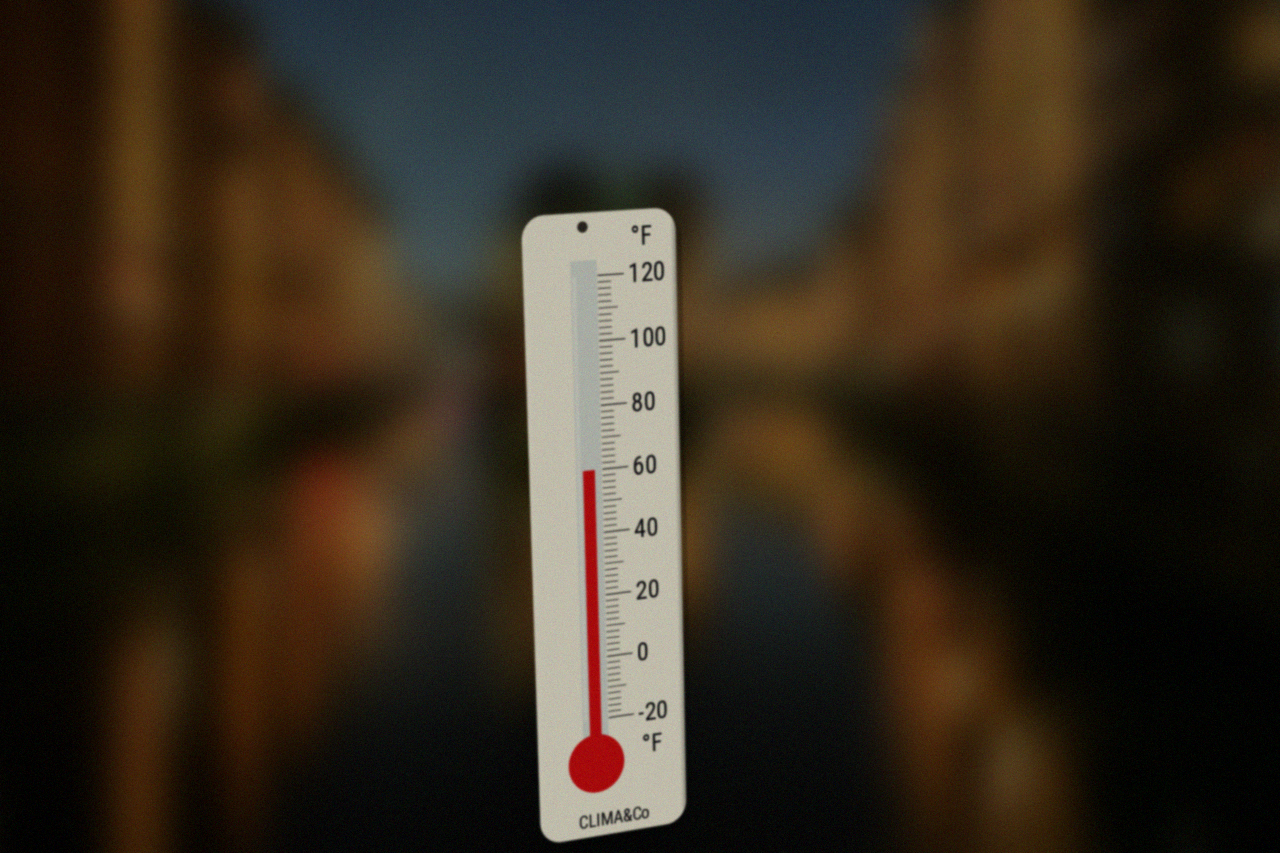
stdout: 60 (°F)
